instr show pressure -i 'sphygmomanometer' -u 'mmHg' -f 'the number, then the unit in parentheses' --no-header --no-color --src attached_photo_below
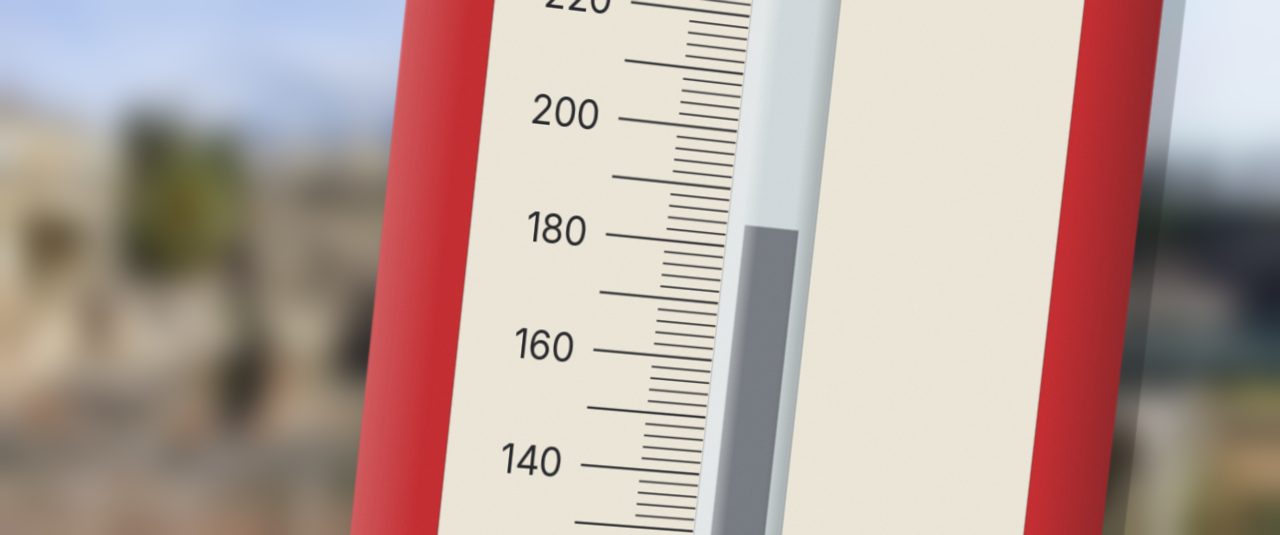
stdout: 184 (mmHg)
